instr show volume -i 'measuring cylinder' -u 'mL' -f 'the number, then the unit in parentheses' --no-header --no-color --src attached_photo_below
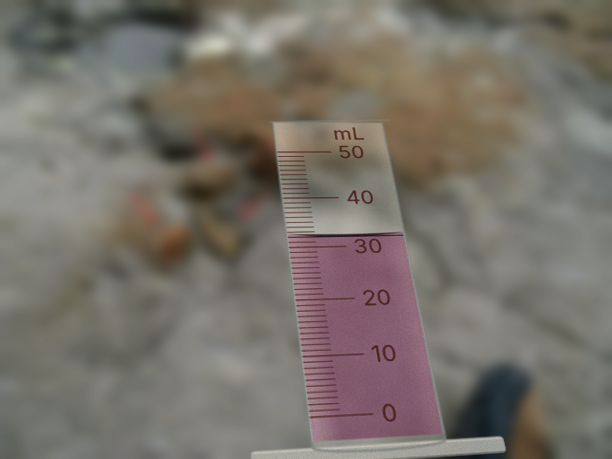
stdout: 32 (mL)
